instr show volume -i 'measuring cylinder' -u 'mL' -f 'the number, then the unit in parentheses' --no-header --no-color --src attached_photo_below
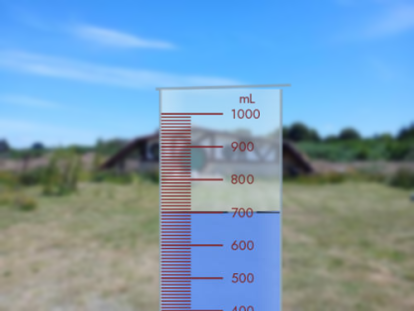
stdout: 700 (mL)
